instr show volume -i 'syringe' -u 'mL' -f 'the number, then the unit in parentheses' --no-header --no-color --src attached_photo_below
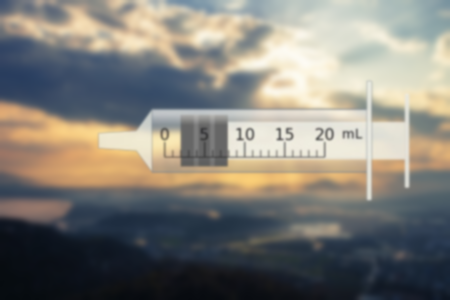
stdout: 2 (mL)
